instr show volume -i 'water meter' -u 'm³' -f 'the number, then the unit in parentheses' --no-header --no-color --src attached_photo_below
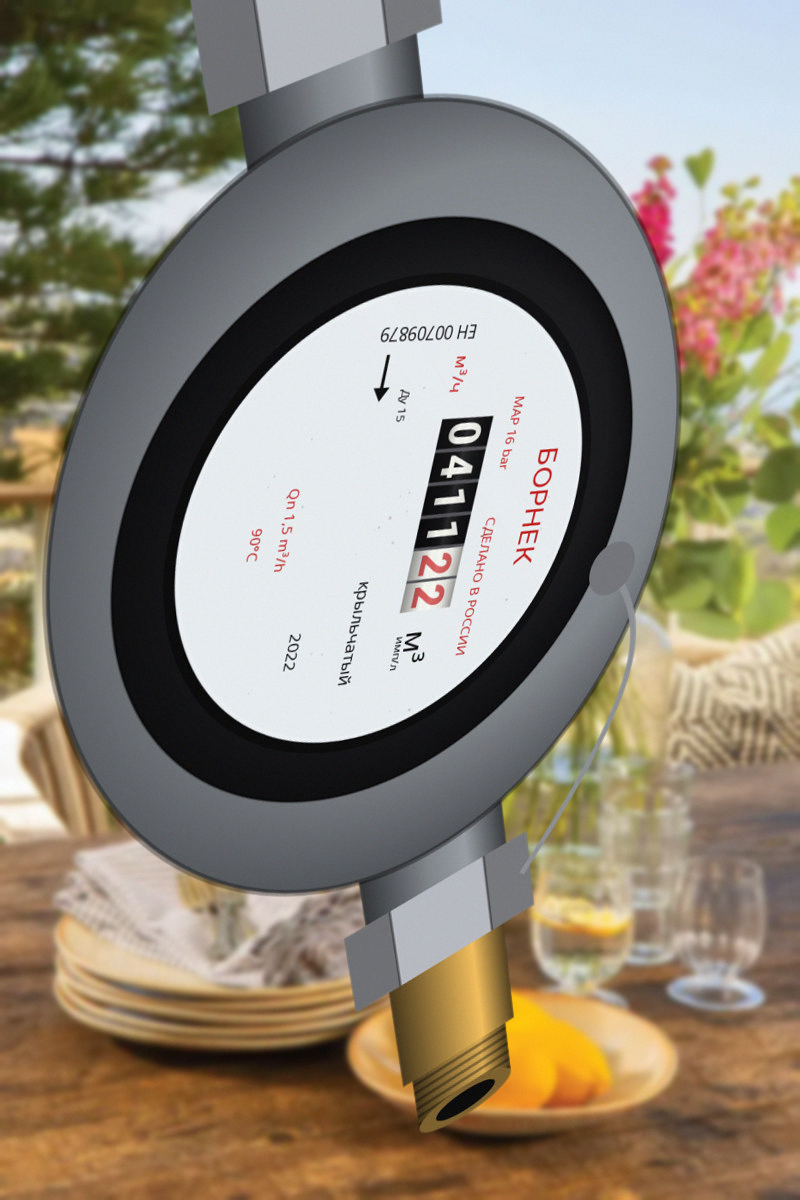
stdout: 411.22 (m³)
